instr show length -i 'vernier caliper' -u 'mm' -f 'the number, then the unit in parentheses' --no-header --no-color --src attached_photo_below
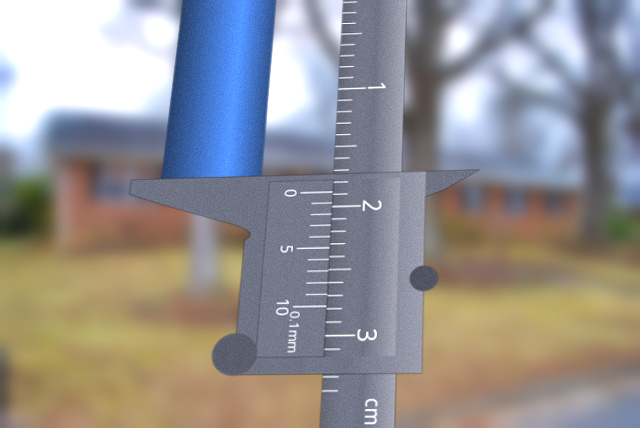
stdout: 18.8 (mm)
